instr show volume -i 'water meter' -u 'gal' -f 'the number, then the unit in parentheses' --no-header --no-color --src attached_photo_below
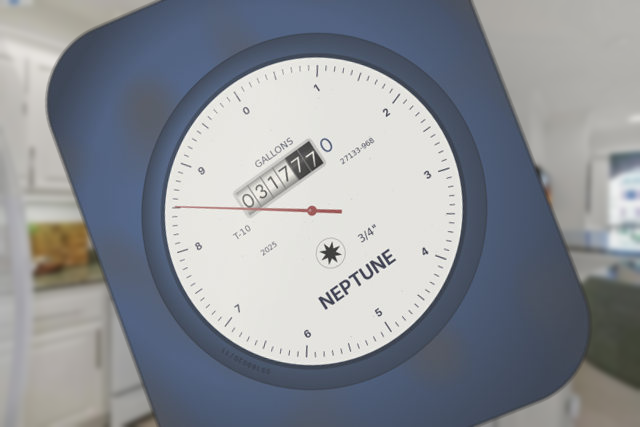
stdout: 317768.5 (gal)
